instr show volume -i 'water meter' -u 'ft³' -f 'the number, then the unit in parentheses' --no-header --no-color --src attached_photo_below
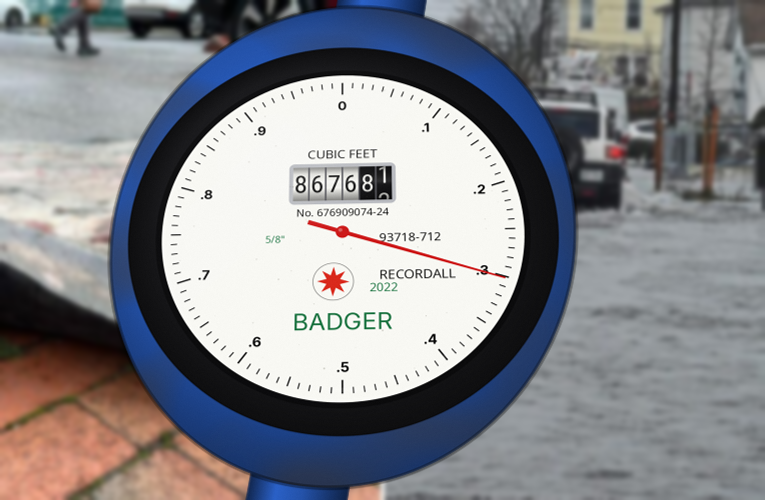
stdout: 867681.30 (ft³)
